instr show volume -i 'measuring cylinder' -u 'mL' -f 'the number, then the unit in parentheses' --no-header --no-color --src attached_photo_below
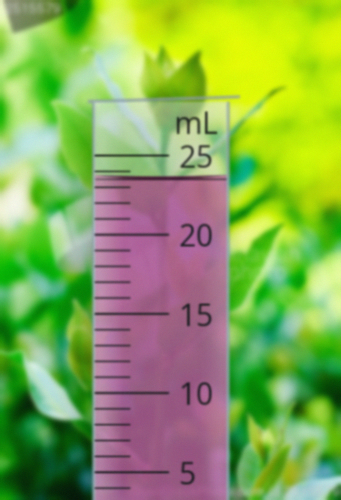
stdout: 23.5 (mL)
